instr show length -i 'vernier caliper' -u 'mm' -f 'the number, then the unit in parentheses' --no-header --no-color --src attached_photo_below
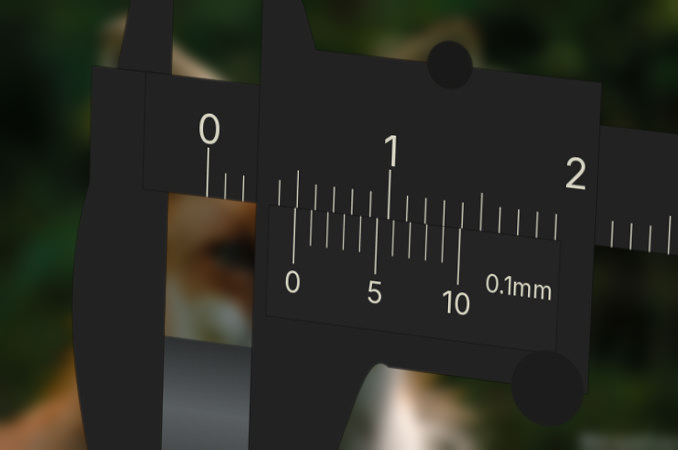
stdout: 4.9 (mm)
